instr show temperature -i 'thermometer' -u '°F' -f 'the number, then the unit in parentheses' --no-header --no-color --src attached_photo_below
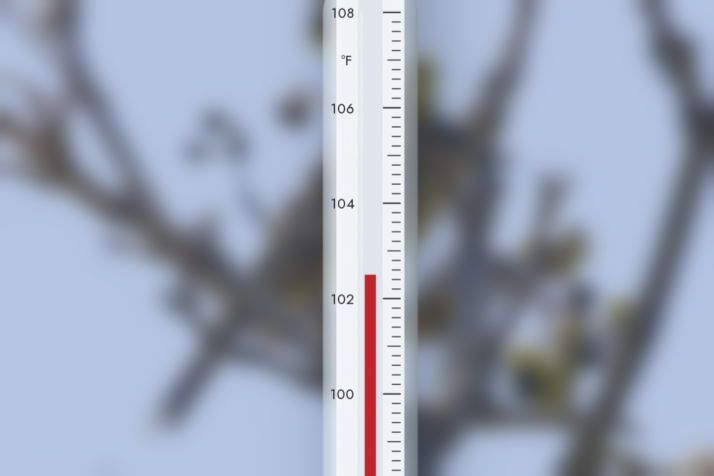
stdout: 102.5 (°F)
